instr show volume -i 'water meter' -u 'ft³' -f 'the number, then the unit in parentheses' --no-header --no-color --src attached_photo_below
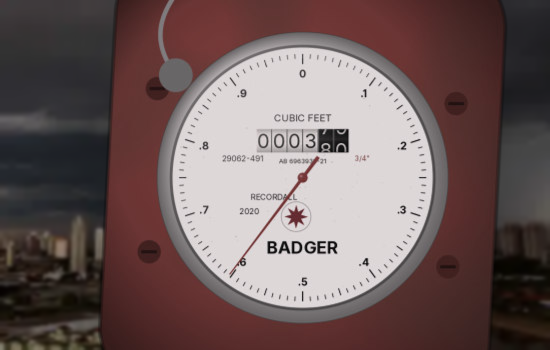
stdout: 379.60 (ft³)
